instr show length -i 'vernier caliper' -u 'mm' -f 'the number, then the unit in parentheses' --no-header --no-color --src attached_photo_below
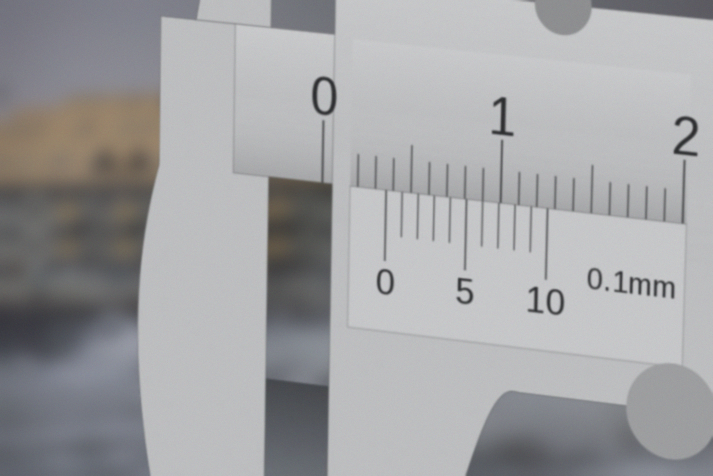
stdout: 3.6 (mm)
